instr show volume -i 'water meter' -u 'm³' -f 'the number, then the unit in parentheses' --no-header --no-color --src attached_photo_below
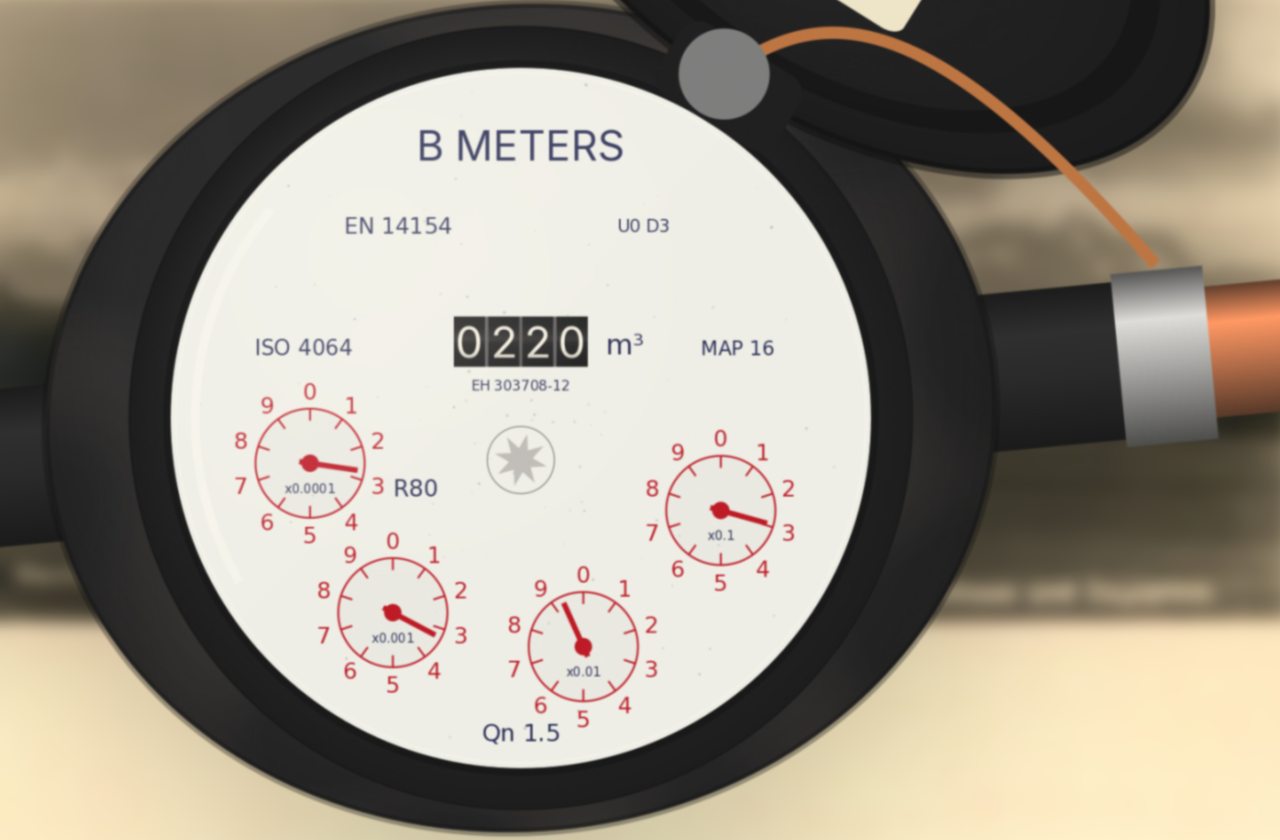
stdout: 220.2932 (m³)
